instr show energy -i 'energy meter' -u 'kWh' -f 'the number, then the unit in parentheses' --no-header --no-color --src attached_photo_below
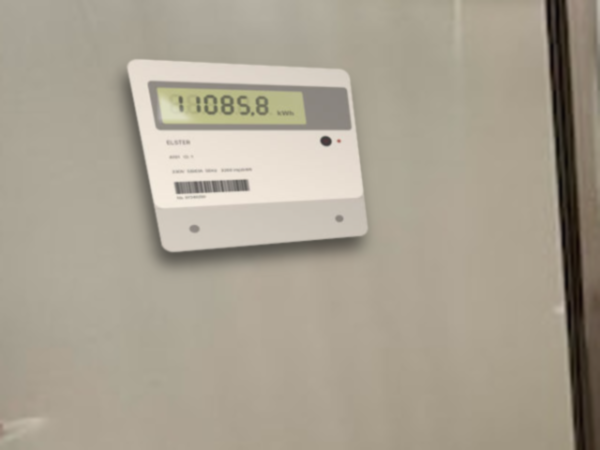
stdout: 11085.8 (kWh)
